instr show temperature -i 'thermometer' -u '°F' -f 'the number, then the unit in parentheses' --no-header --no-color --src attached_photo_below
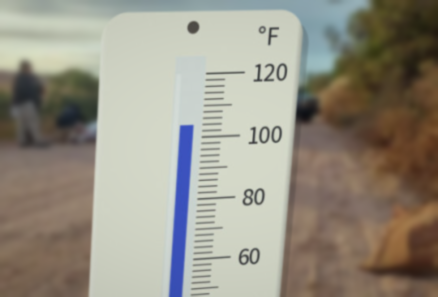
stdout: 104 (°F)
